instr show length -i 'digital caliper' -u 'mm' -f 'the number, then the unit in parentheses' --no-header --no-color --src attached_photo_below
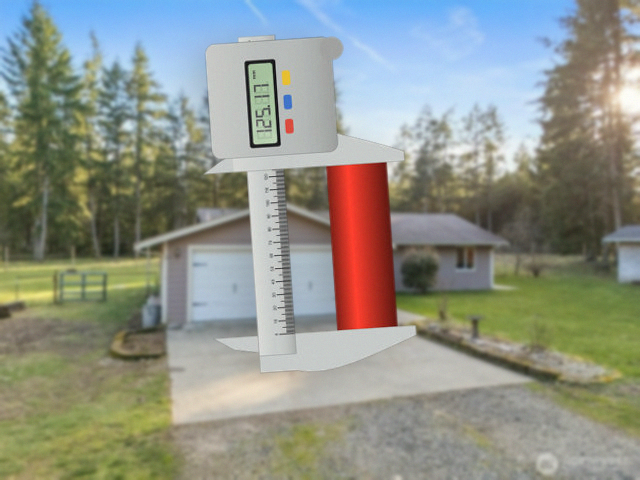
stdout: 125.17 (mm)
